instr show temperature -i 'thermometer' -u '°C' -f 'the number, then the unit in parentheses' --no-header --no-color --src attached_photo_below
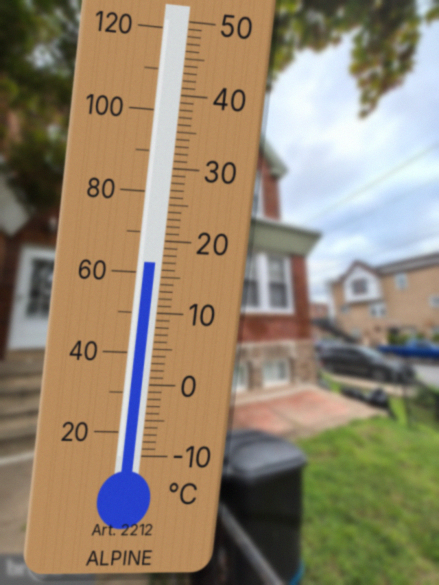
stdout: 17 (°C)
